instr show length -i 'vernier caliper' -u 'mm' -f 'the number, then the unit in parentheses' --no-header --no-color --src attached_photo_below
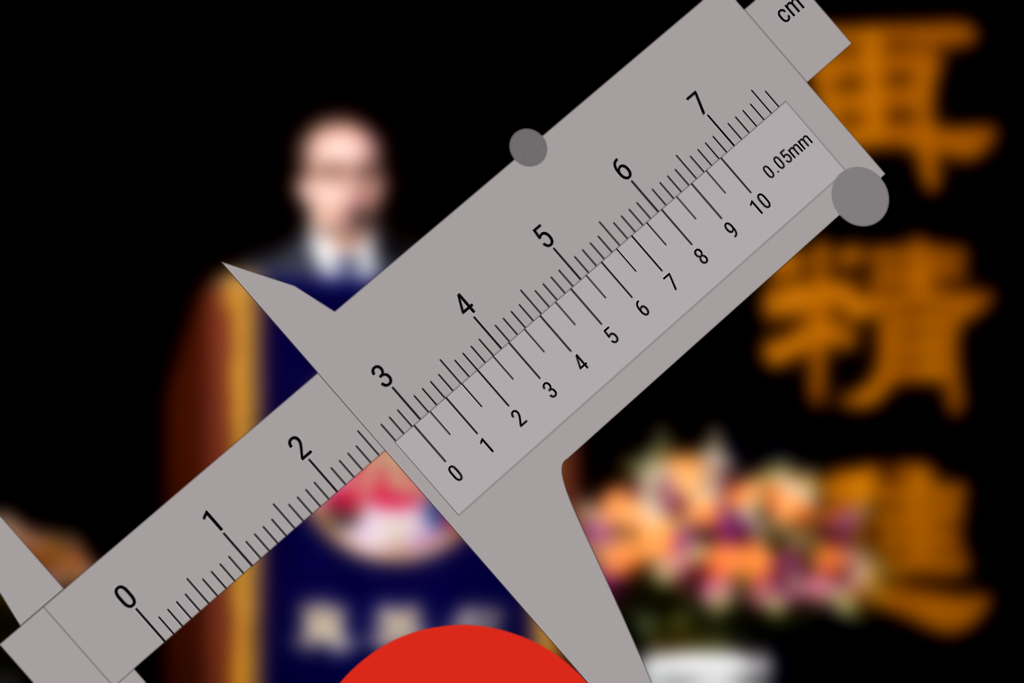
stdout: 29.2 (mm)
